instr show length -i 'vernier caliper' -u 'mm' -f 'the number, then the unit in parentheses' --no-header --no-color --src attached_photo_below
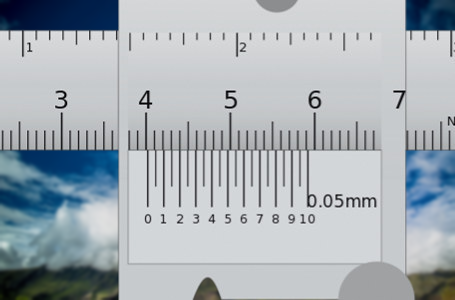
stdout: 40.2 (mm)
